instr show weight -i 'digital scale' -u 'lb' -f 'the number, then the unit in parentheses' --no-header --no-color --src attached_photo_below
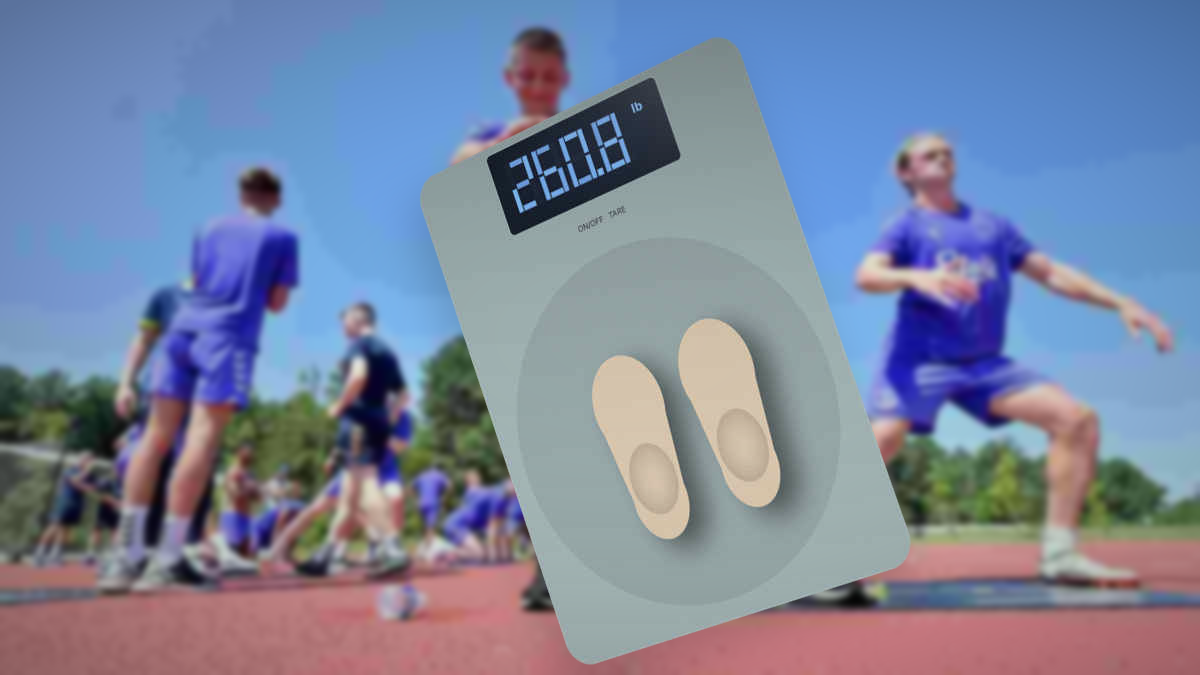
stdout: 260.8 (lb)
